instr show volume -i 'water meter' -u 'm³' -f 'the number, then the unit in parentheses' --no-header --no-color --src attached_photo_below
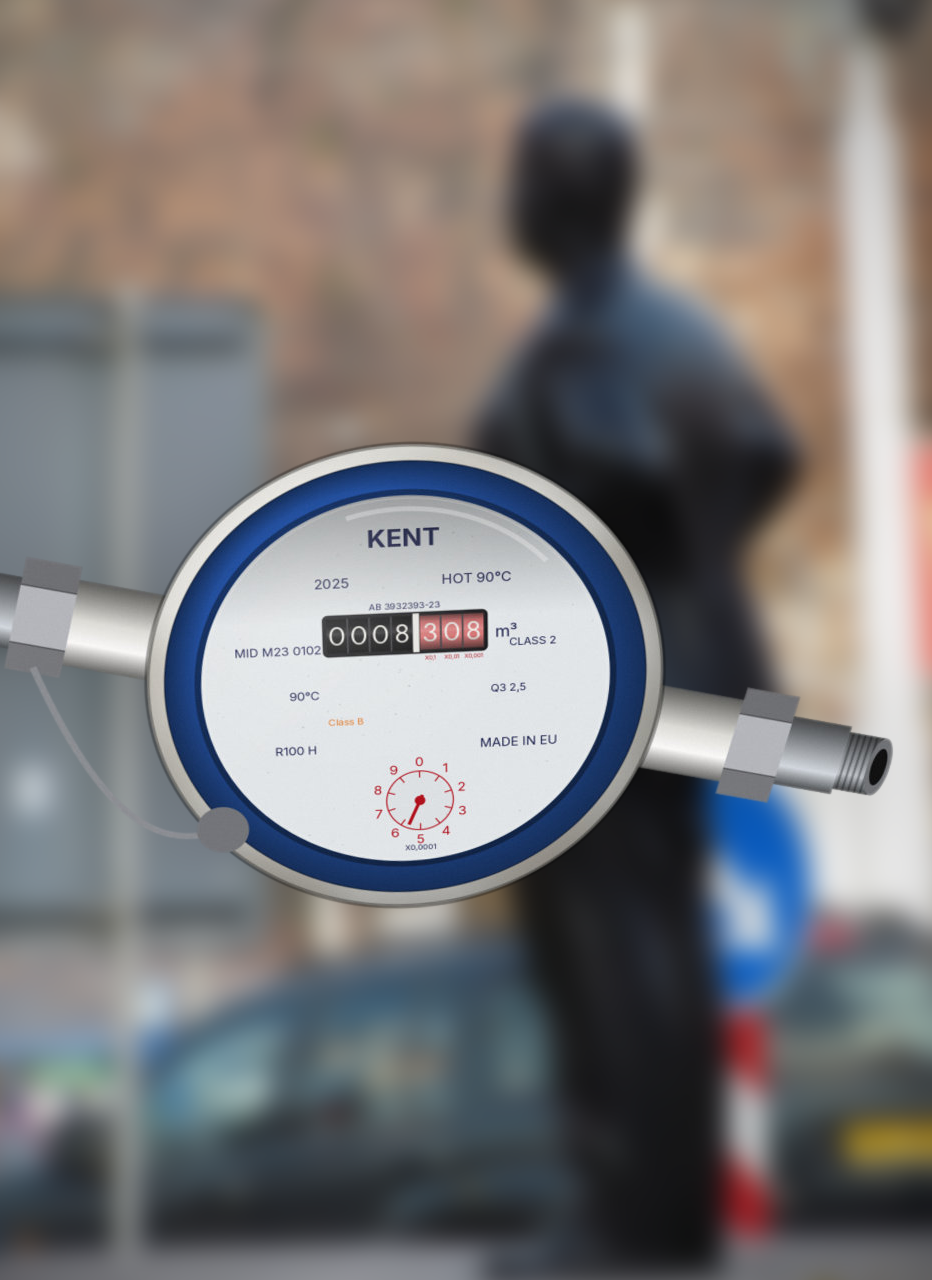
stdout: 8.3085 (m³)
